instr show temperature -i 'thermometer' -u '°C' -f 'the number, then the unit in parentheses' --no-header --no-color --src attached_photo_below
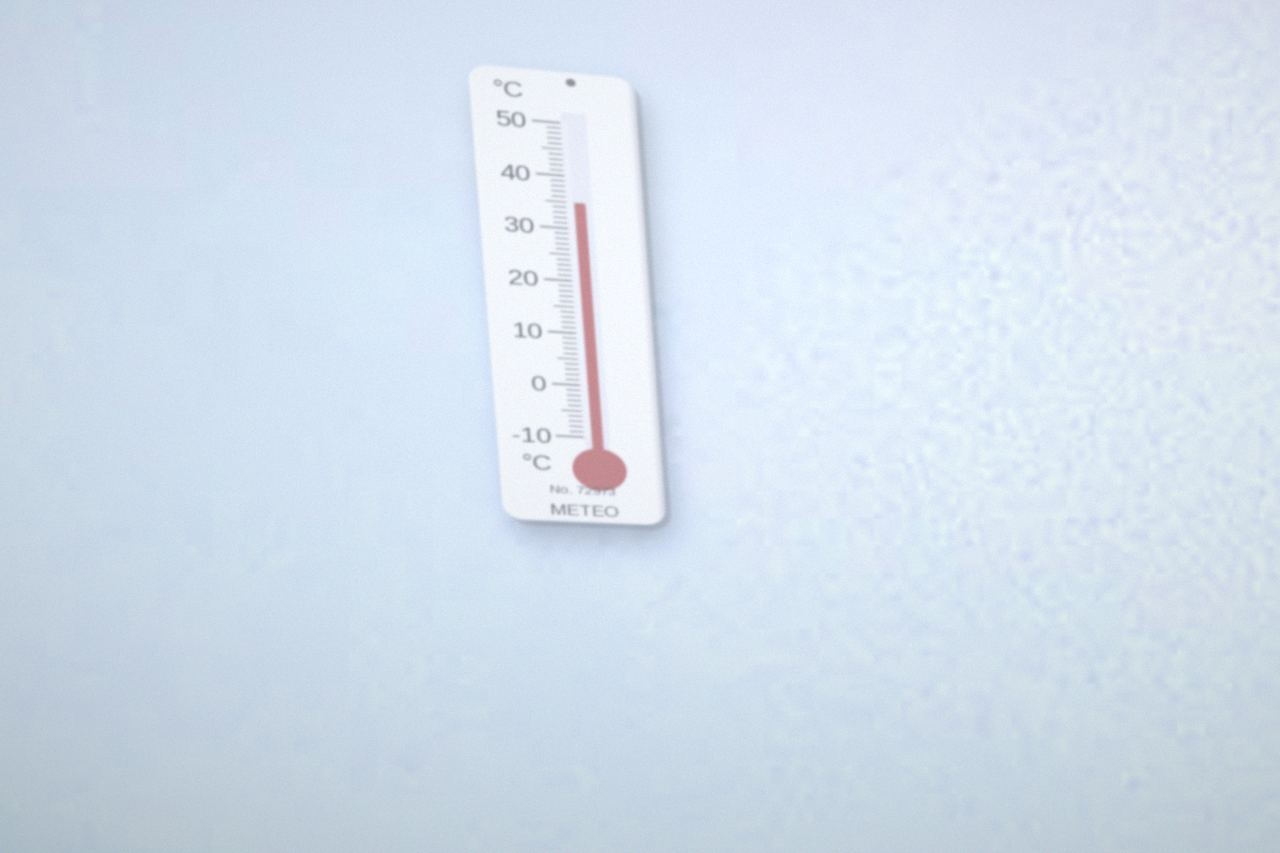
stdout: 35 (°C)
